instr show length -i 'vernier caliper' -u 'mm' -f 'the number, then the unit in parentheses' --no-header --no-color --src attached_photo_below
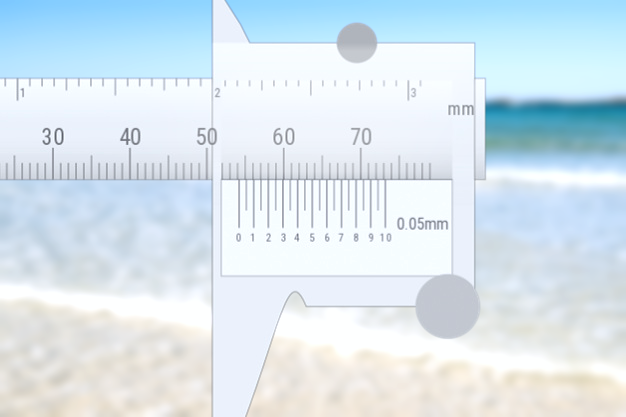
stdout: 54.2 (mm)
